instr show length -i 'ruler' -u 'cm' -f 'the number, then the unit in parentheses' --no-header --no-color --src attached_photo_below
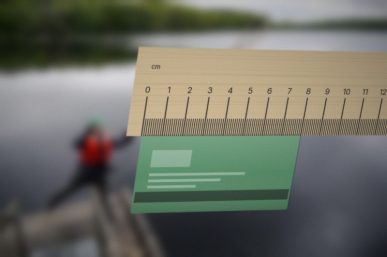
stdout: 8 (cm)
